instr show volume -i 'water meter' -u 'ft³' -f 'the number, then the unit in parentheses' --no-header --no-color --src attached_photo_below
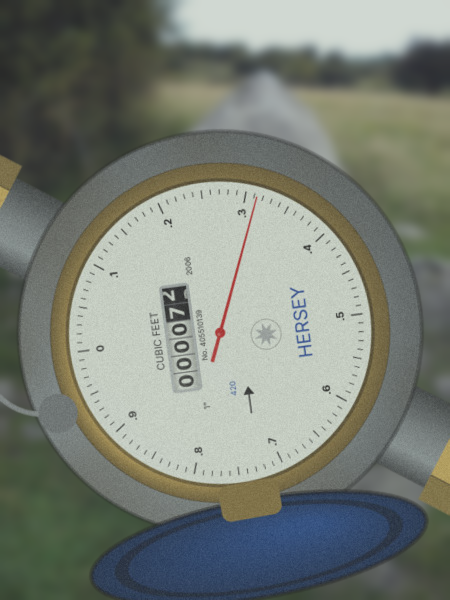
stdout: 72.31 (ft³)
